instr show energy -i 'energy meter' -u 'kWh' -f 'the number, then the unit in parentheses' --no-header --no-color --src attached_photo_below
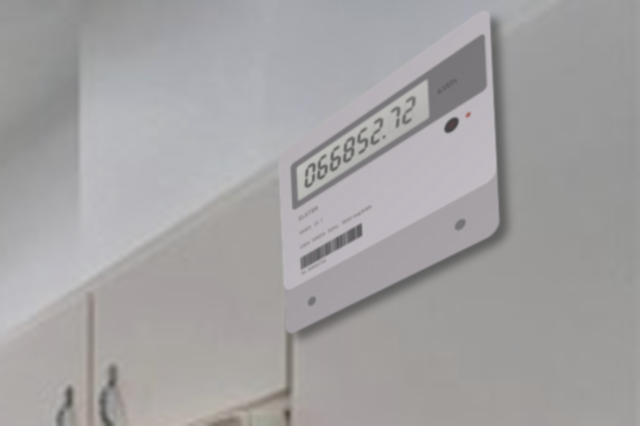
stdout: 66852.72 (kWh)
